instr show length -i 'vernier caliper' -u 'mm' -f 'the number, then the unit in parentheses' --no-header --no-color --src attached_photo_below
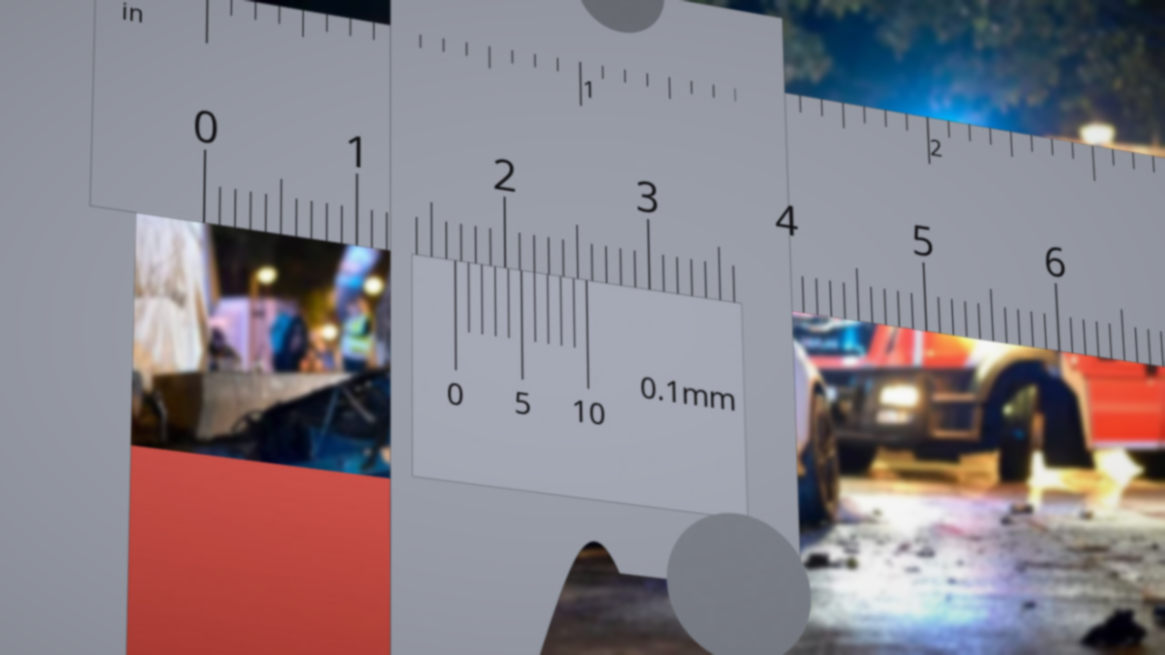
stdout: 16.6 (mm)
